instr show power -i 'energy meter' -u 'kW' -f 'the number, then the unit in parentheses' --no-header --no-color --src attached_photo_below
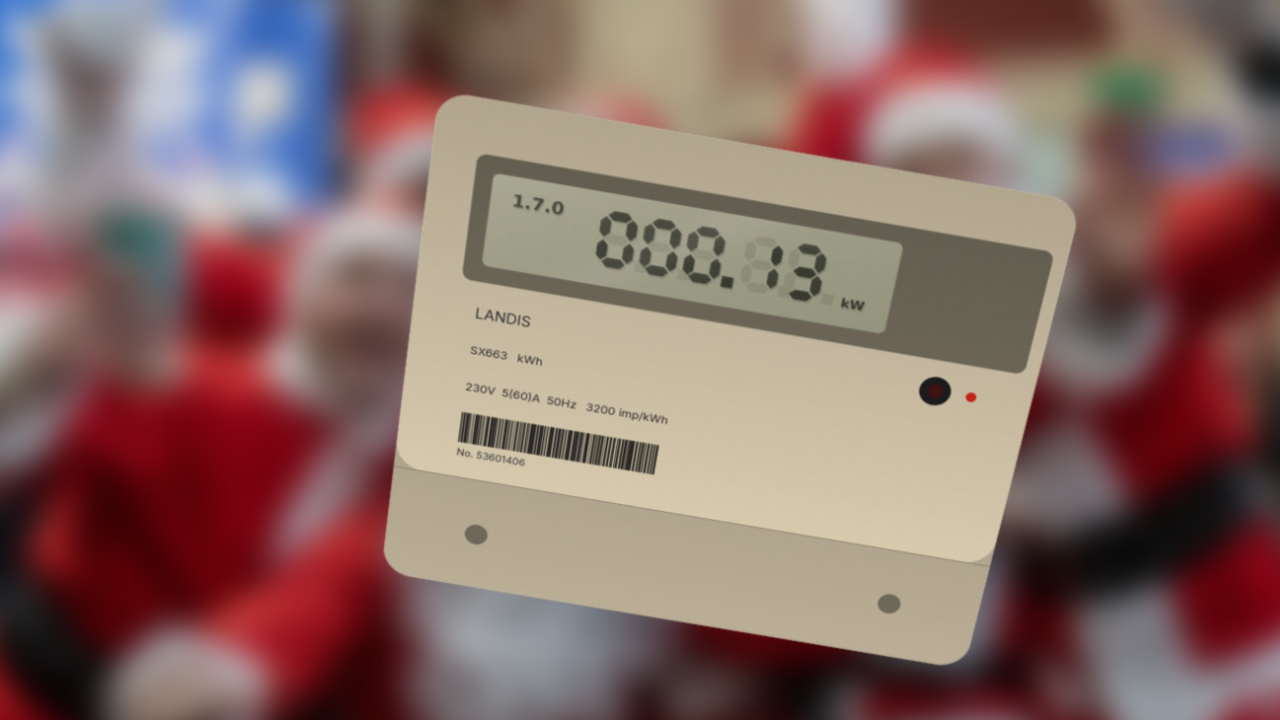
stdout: 0.13 (kW)
